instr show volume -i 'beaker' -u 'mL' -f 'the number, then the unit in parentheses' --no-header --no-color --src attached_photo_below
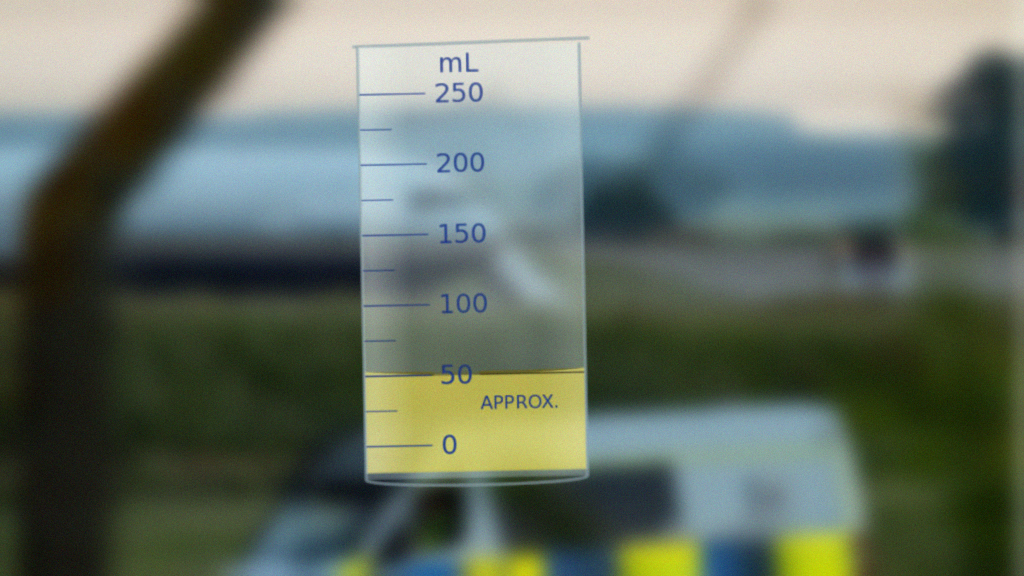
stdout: 50 (mL)
